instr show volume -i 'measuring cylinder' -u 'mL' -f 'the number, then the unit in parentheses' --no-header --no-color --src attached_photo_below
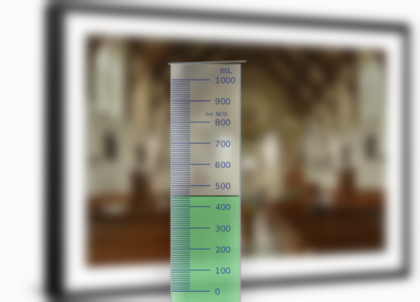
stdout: 450 (mL)
